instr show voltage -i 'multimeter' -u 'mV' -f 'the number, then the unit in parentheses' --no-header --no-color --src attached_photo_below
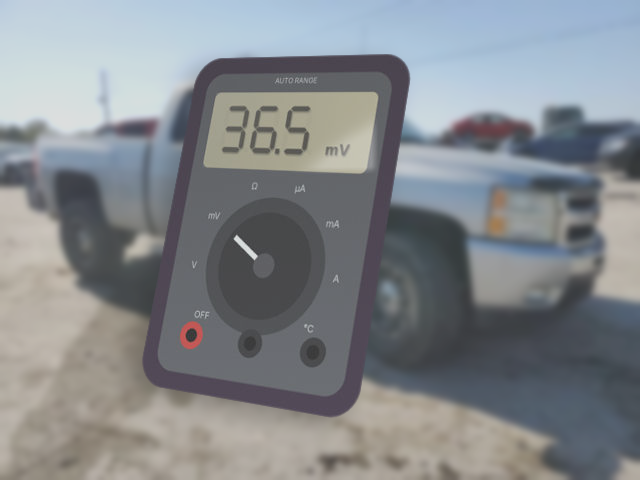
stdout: 36.5 (mV)
